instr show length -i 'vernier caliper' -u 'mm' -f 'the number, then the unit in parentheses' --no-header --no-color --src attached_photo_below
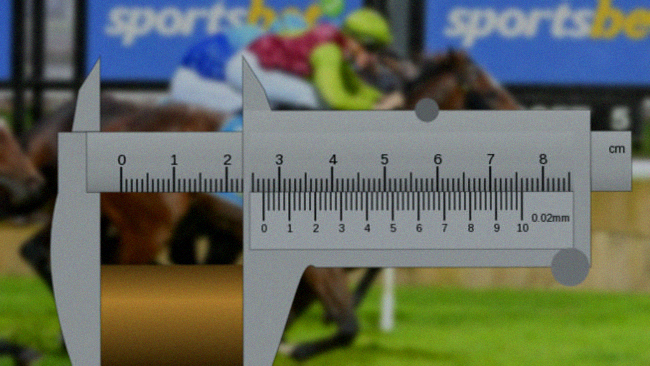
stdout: 27.0 (mm)
